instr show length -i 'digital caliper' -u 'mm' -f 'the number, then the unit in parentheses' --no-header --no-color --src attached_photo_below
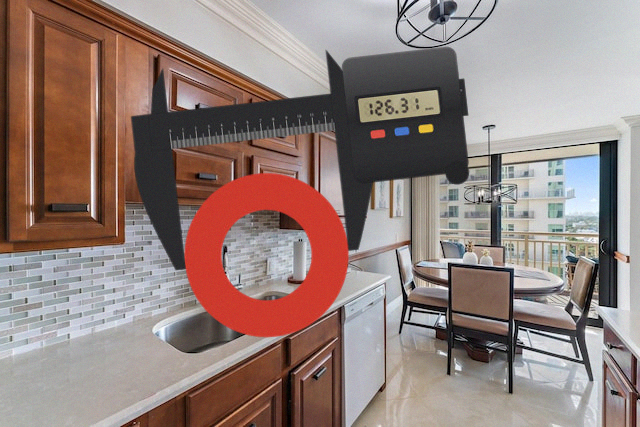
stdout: 126.31 (mm)
